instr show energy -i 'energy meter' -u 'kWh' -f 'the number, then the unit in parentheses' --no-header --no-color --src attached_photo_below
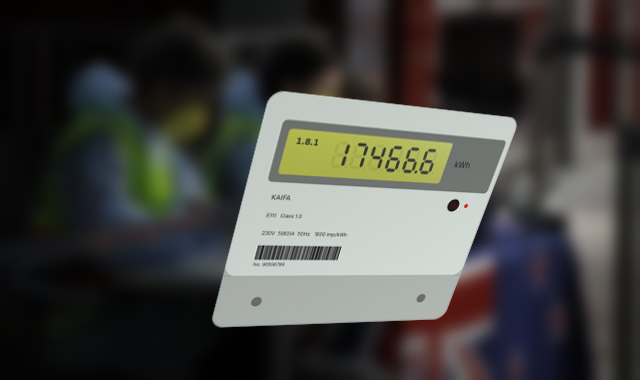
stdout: 17466.6 (kWh)
